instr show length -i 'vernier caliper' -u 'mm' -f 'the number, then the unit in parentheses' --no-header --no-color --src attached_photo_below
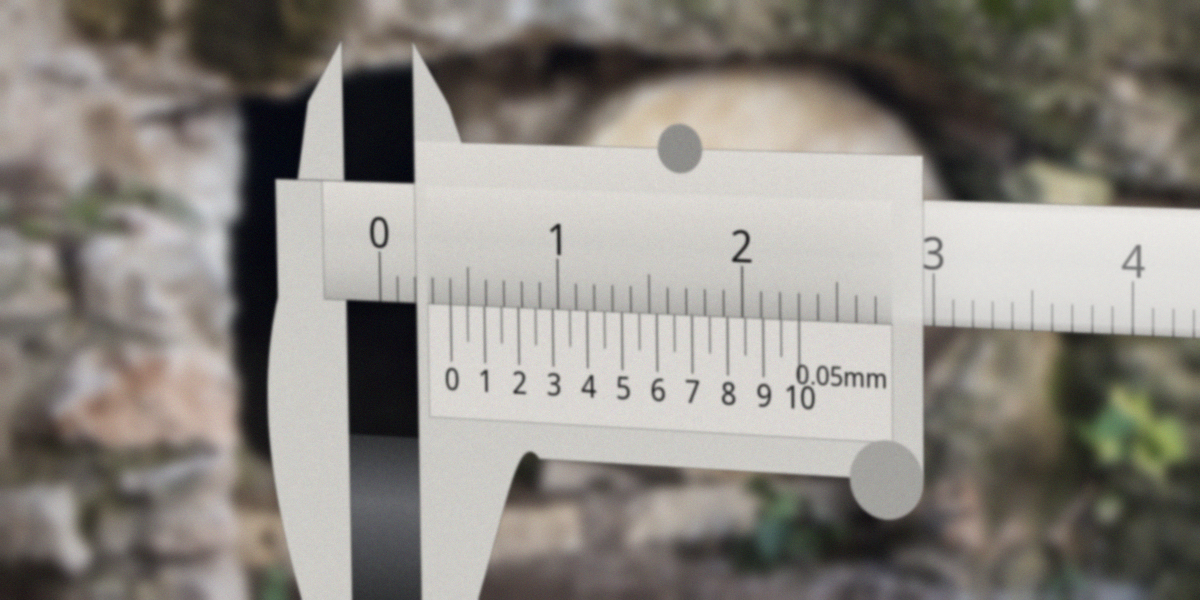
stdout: 4.0 (mm)
